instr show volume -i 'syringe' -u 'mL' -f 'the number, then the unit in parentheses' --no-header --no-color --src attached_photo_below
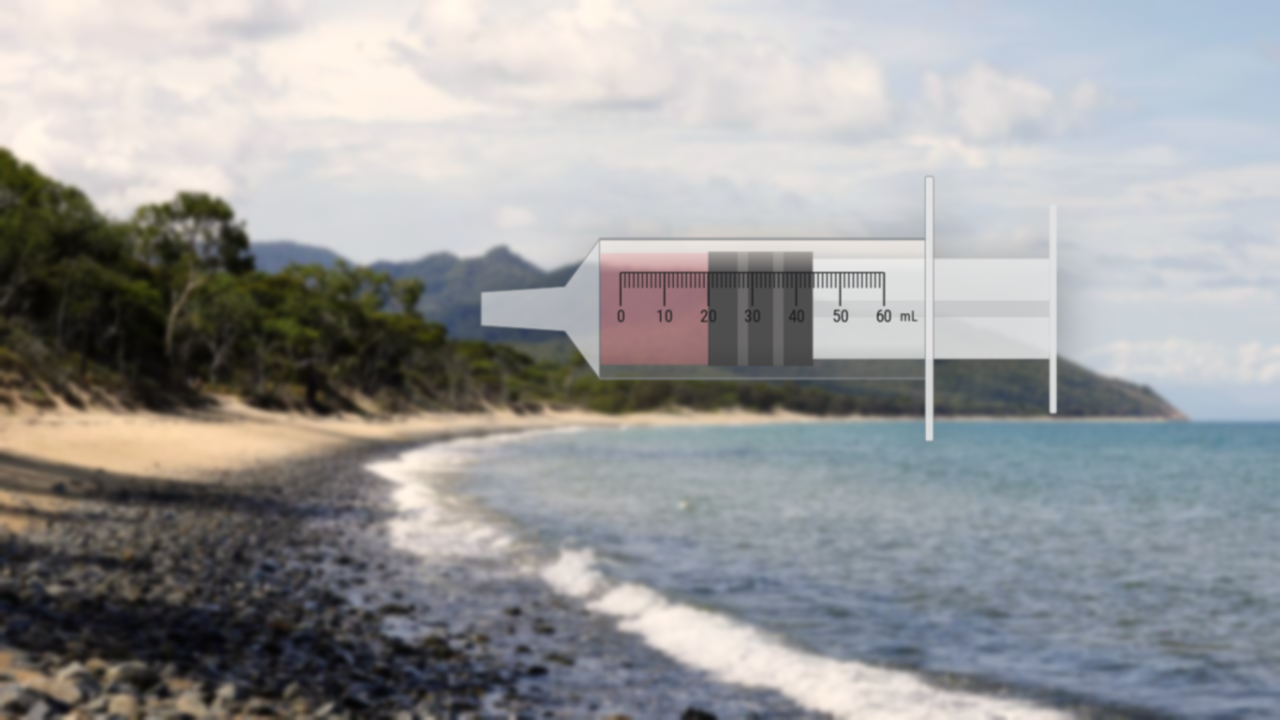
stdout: 20 (mL)
